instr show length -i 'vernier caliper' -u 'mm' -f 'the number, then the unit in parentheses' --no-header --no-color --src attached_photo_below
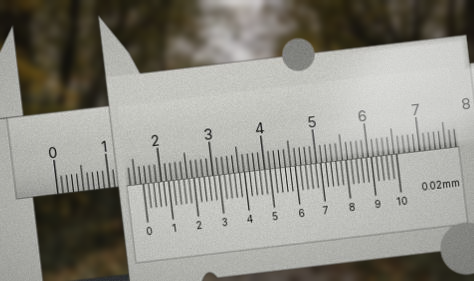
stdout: 16.5 (mm)
